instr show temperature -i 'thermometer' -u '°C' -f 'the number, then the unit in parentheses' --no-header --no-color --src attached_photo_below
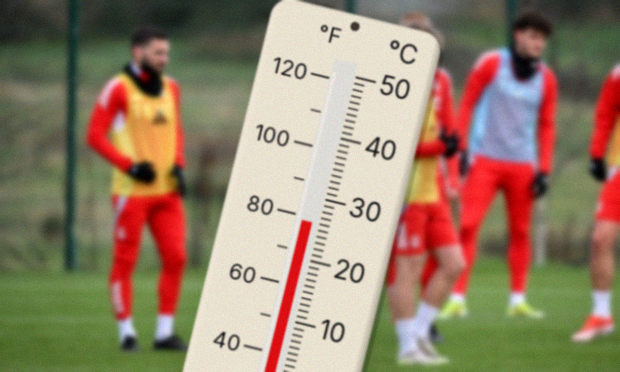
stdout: 26 (°C)
